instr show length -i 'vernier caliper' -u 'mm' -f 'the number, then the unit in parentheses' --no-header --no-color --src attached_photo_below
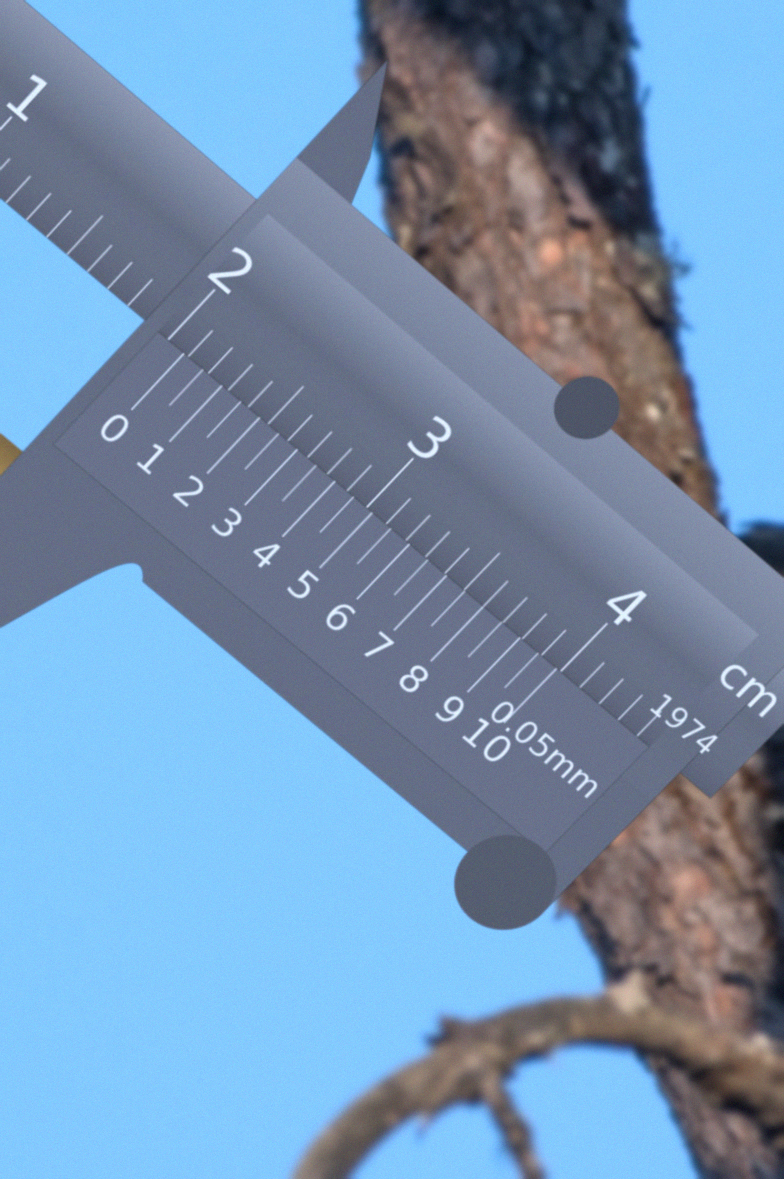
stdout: 20.8 (mm)
